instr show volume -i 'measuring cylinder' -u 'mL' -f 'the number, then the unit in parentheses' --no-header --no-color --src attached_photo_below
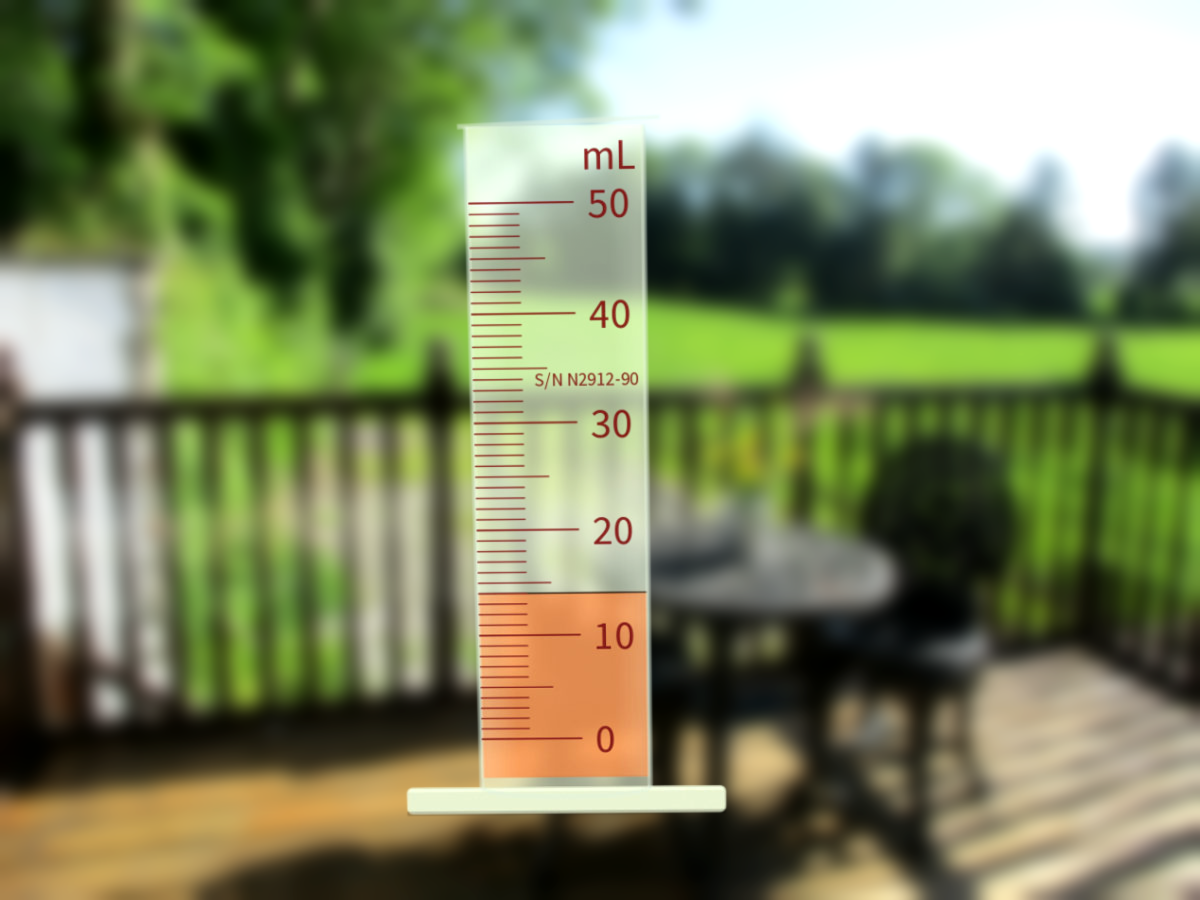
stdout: 14 (mL)
